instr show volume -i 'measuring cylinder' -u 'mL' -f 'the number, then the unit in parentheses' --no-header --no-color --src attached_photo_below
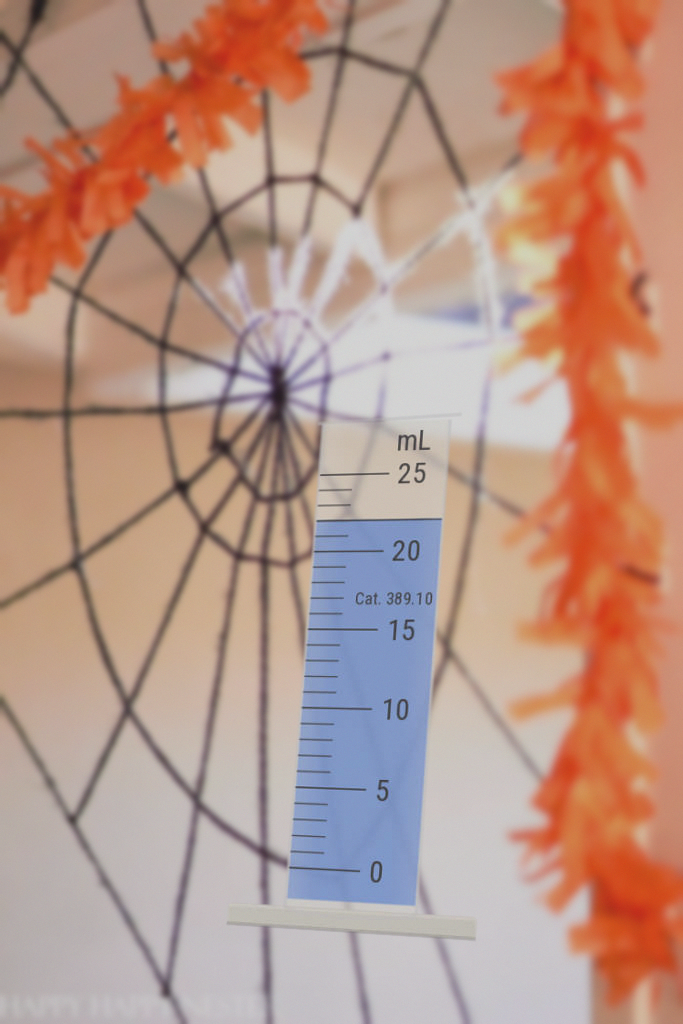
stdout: 22 (mL)
